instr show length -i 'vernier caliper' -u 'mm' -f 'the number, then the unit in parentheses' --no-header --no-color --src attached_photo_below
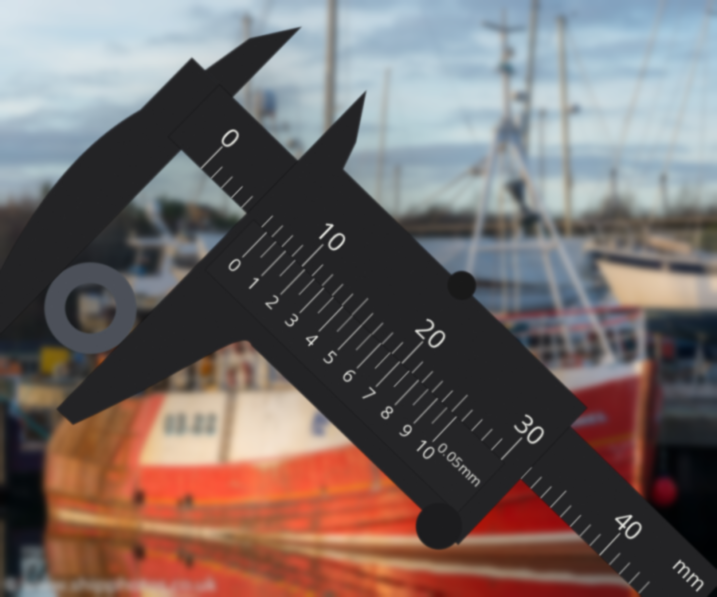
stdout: 6.5 (mm)
